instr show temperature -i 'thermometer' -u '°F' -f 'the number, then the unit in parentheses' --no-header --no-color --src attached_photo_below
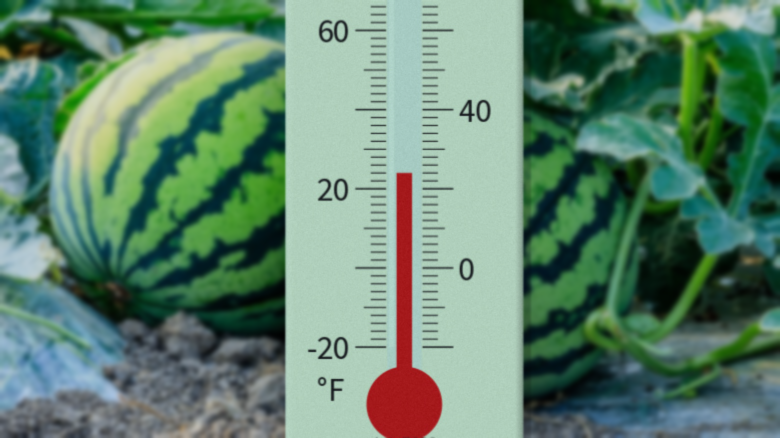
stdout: 24 (°F)
